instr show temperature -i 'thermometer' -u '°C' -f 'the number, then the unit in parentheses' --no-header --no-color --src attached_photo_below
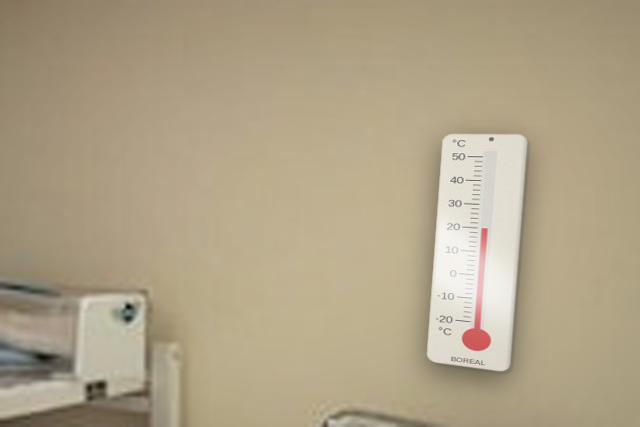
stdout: 20 (°C)
